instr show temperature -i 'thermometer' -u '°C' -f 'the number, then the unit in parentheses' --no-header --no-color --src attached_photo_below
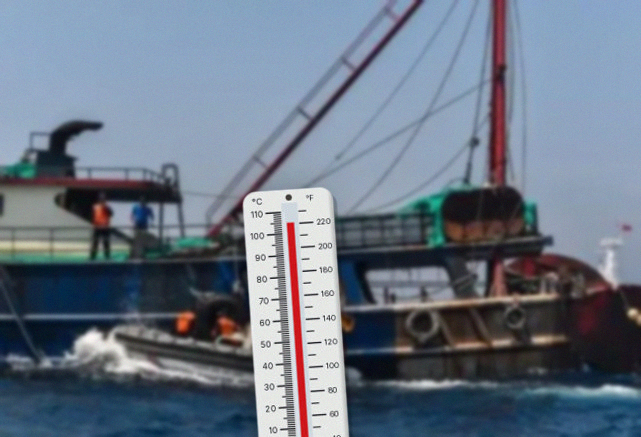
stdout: 105 (°C)
